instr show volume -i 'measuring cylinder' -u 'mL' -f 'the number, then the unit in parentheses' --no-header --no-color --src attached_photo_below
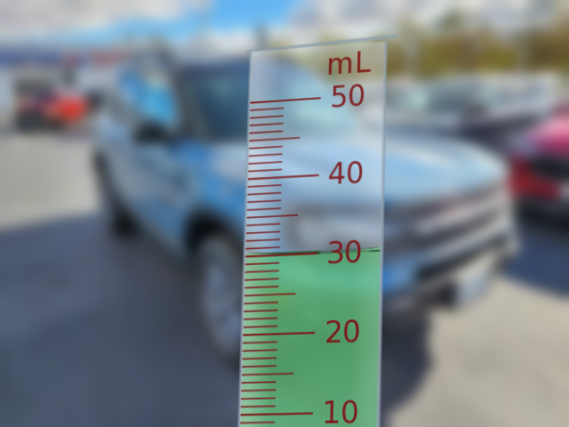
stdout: 30 (mL)
